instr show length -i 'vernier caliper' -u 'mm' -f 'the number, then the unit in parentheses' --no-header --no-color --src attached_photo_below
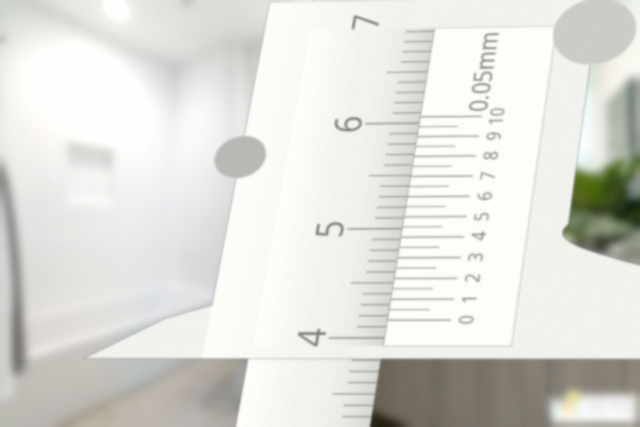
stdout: 41.6 (mm)
